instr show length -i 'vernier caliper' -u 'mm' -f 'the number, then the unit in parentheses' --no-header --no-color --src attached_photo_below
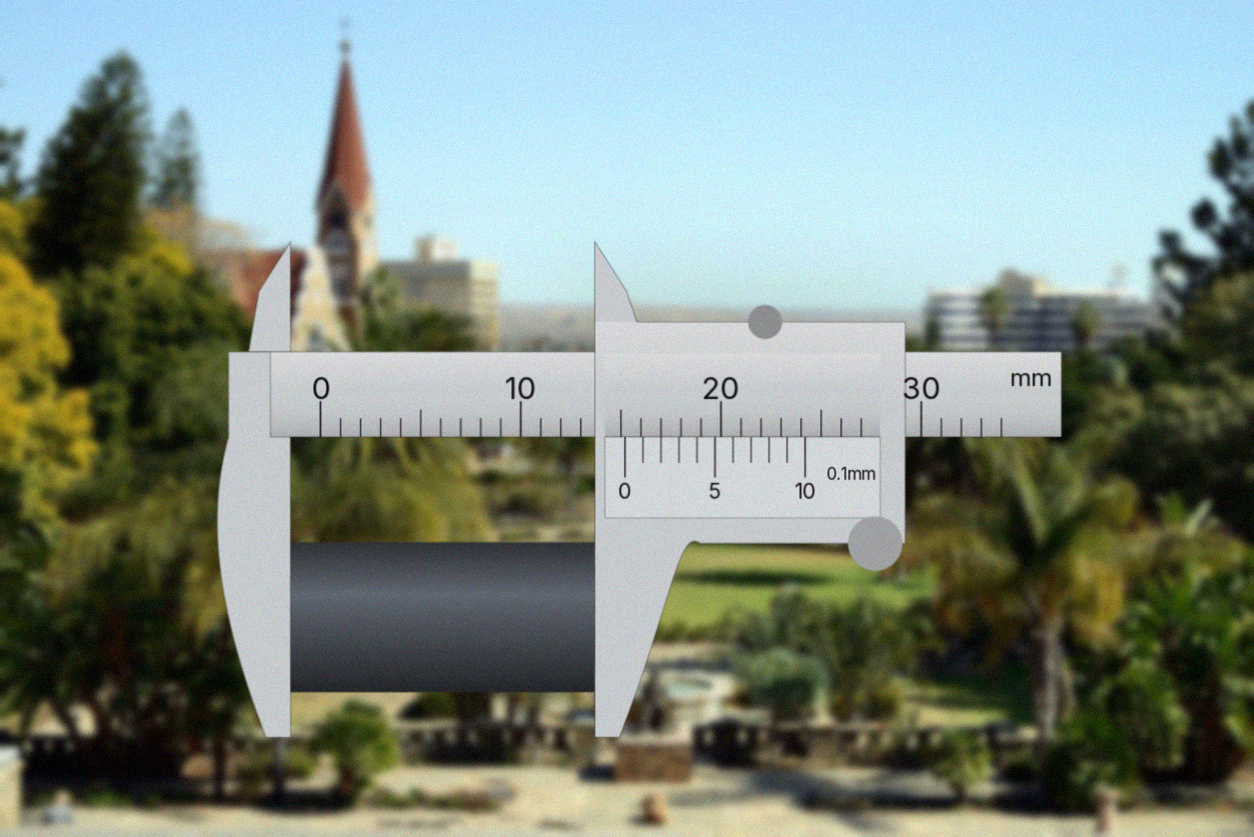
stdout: 15.2 (mm)
